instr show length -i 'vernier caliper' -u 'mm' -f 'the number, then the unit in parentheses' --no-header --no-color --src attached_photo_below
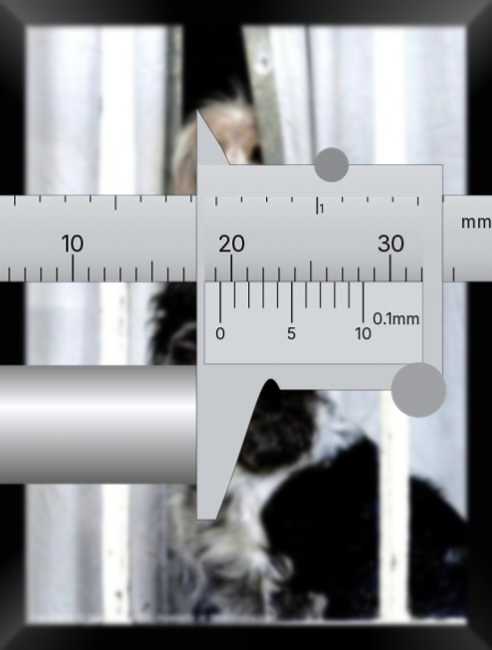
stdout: 19.3 (mm)
